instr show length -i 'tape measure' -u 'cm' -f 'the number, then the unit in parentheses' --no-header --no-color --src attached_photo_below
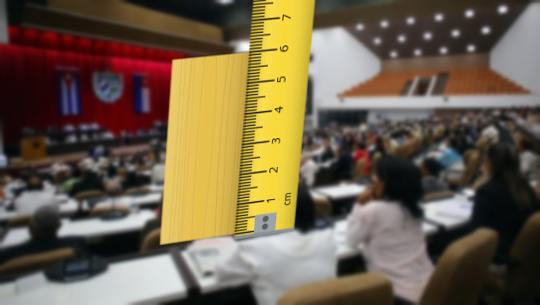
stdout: 6 (cm)
